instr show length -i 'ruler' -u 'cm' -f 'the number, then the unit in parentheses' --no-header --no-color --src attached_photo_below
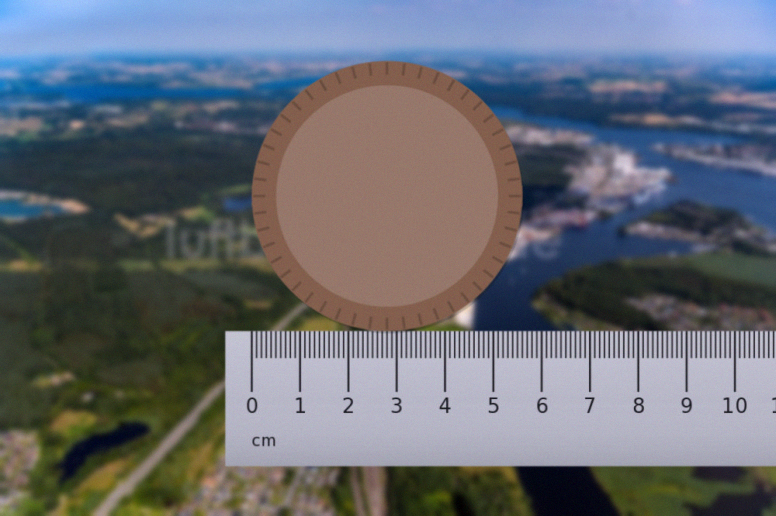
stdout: 5.6 (cm)
